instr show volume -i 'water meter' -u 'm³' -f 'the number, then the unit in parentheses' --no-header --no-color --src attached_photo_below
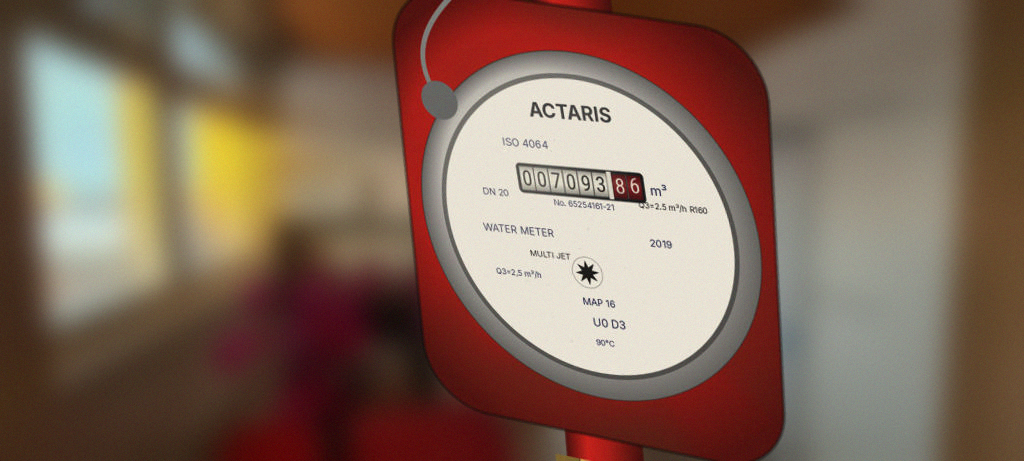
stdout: 7093.86 (m³)
